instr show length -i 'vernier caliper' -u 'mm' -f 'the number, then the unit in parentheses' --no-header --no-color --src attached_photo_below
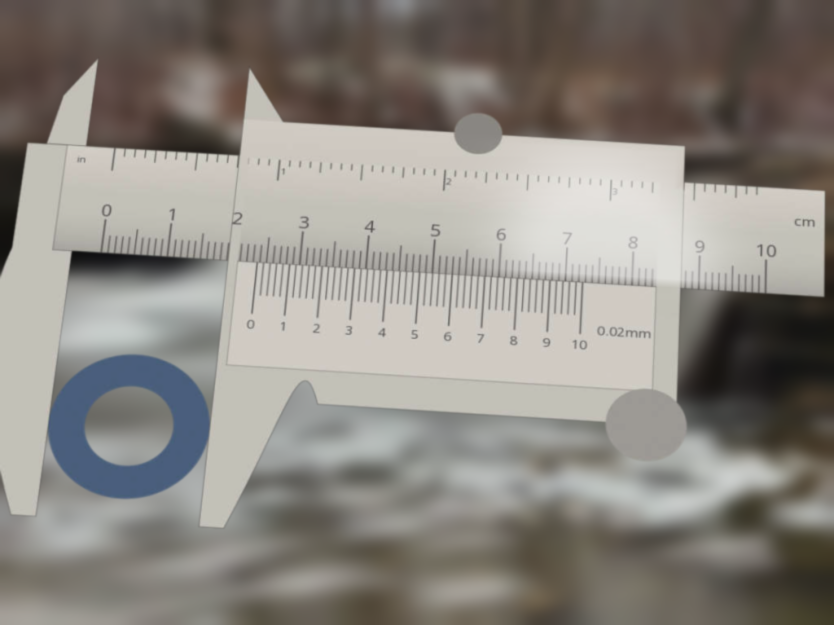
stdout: 23.6 (mm)
